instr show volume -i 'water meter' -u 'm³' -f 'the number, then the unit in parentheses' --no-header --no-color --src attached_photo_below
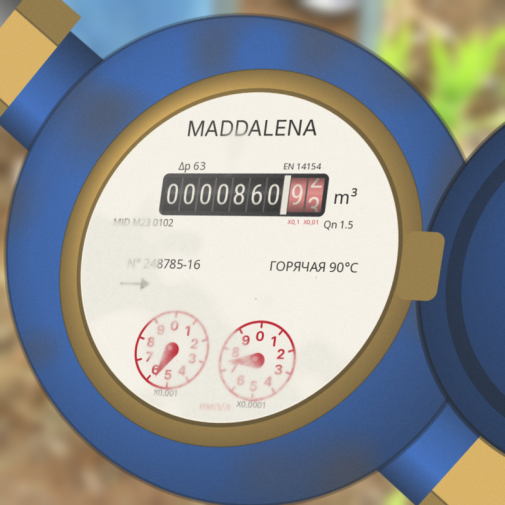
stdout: 860.9257 (m³)
